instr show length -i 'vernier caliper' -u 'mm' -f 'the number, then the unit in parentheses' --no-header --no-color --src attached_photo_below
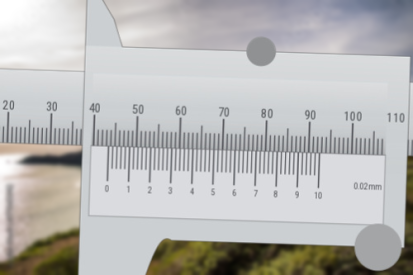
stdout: 43.5 (mm)
